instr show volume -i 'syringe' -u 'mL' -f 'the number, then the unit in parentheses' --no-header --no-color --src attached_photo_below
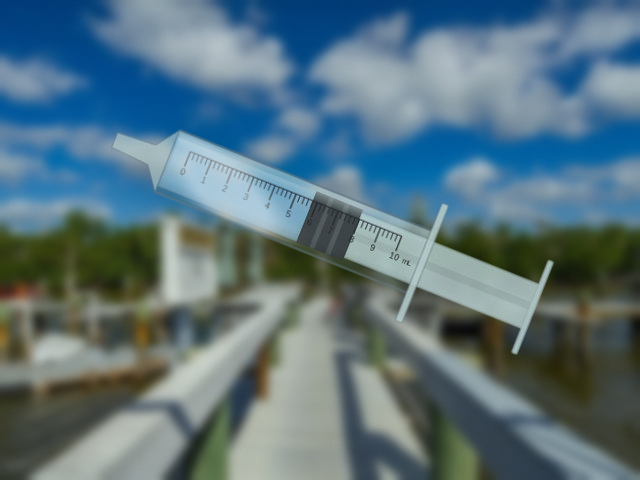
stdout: 5.8 (mL)
